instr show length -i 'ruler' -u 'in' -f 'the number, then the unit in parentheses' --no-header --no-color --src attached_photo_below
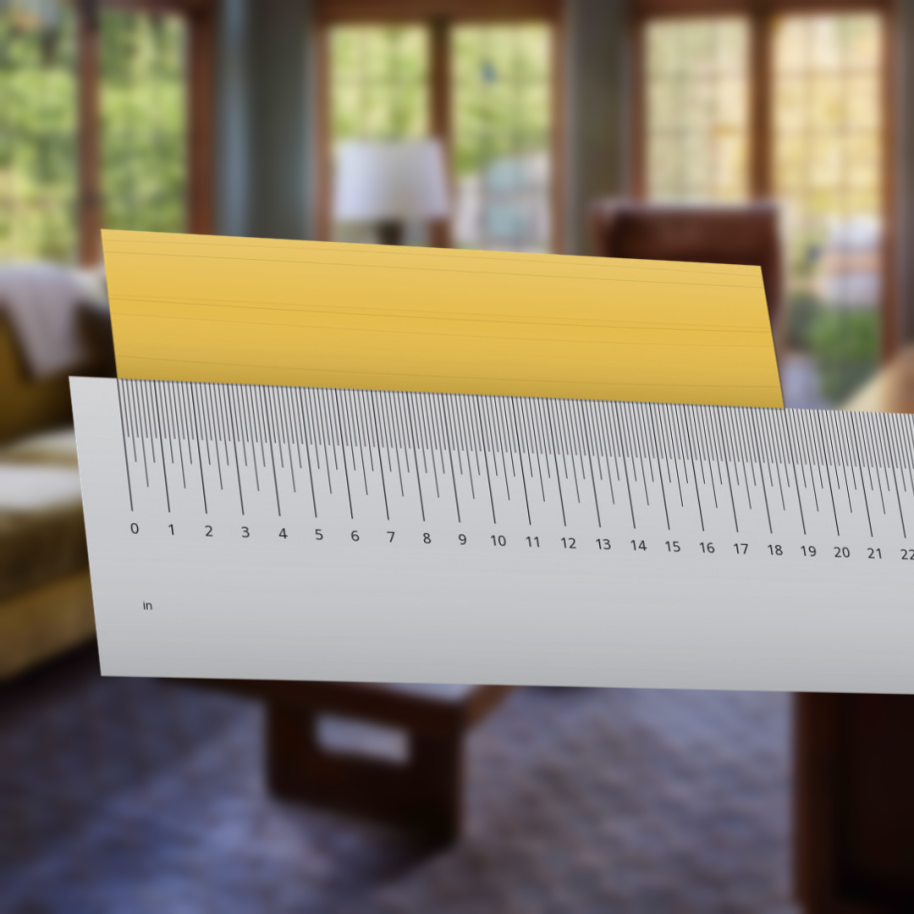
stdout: 19 (in)
